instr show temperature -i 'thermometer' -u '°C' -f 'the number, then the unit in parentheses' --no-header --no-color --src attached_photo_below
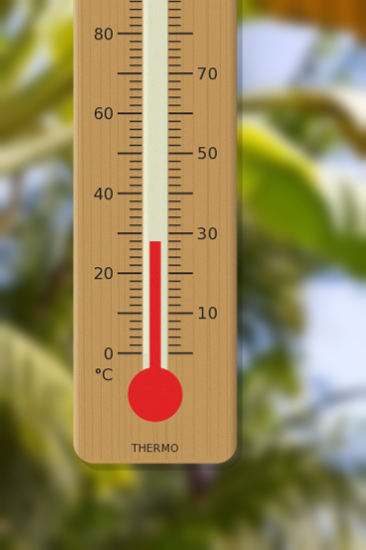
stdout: 28 (°C)
